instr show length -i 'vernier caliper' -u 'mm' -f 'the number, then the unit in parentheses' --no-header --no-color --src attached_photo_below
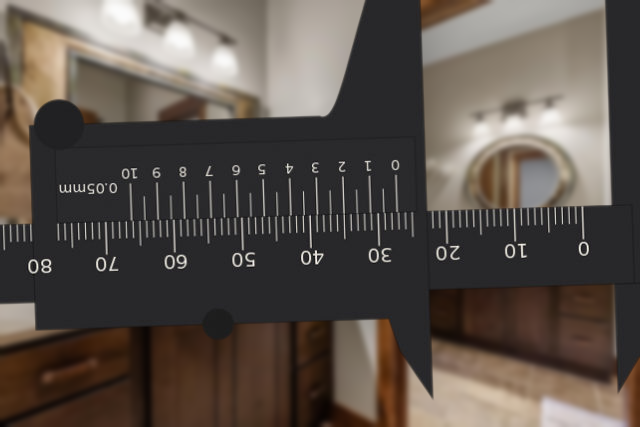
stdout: 27.2 (mm)
